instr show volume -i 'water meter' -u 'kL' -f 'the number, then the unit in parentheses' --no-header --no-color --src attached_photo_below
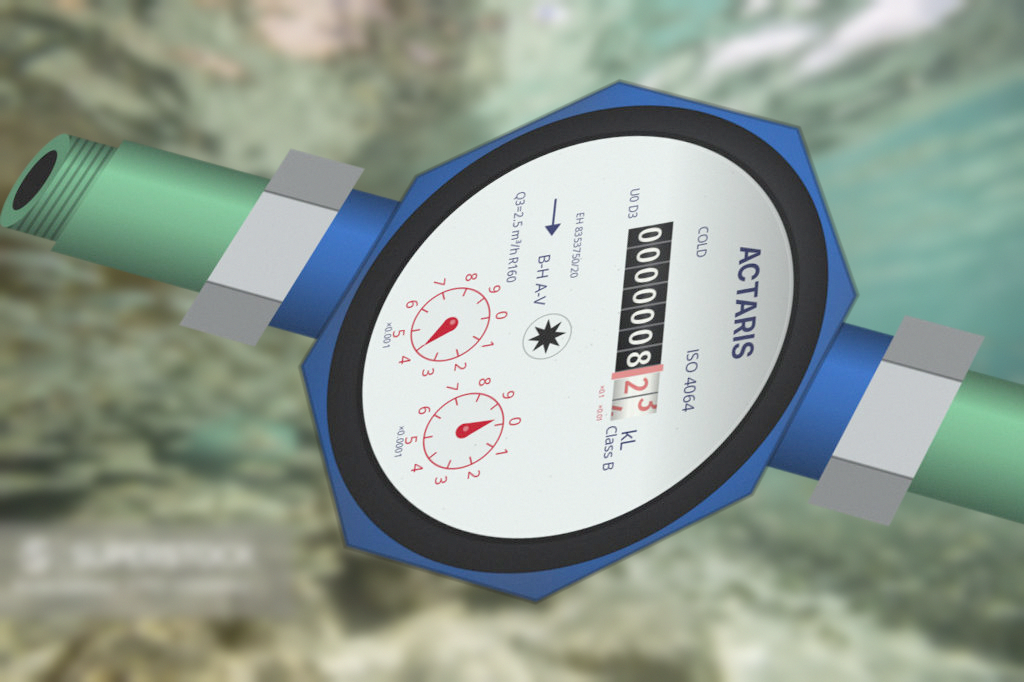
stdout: 8.2339 (kL)
